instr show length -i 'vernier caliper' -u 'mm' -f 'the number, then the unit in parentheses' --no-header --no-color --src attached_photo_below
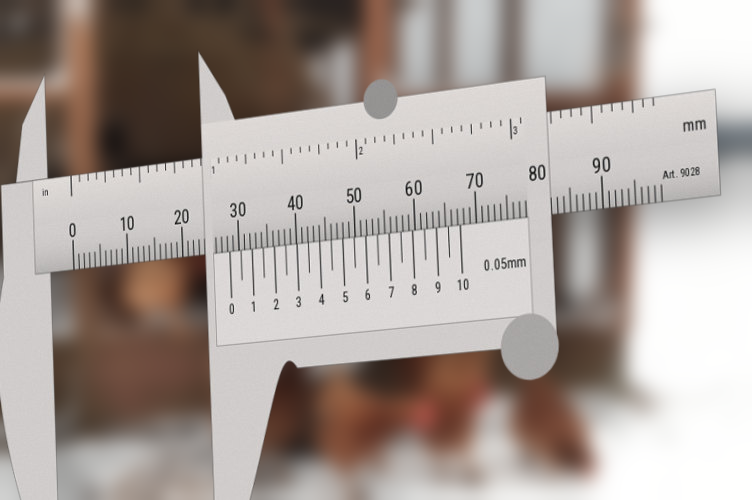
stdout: 28.4 (mm)
